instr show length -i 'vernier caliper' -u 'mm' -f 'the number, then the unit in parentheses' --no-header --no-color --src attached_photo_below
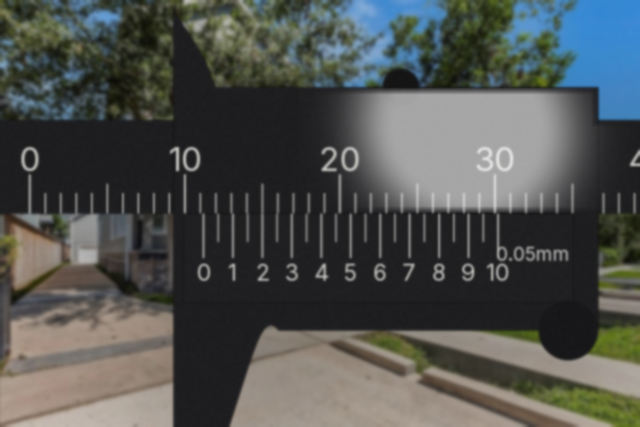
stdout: 11.2 (mm)
